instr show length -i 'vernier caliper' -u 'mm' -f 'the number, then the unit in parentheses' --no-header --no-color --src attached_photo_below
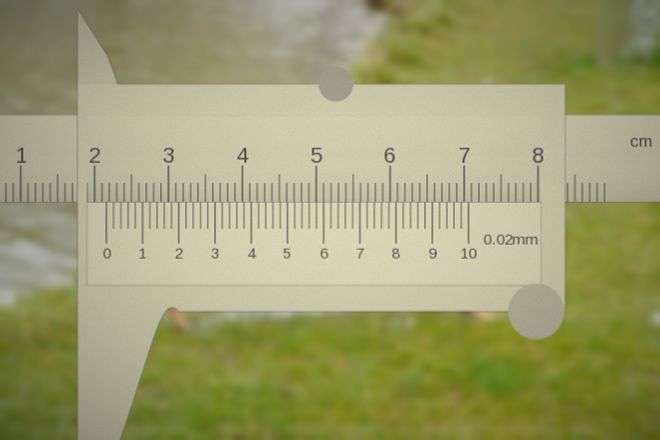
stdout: 21.6 (mm)
